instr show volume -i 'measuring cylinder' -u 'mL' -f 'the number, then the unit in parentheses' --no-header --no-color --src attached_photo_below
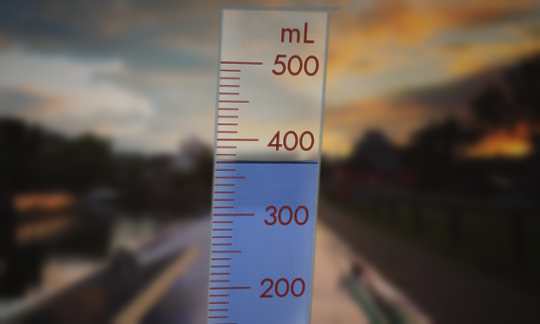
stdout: 370 (mL)
